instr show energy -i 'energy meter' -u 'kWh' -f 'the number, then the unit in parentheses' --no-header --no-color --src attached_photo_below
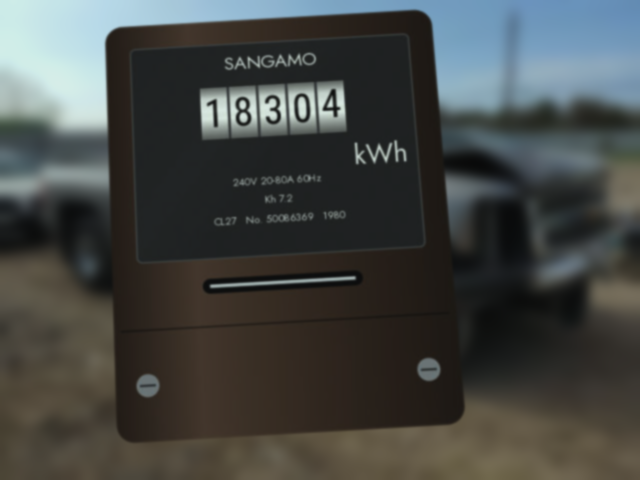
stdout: 18304 (kWh)
